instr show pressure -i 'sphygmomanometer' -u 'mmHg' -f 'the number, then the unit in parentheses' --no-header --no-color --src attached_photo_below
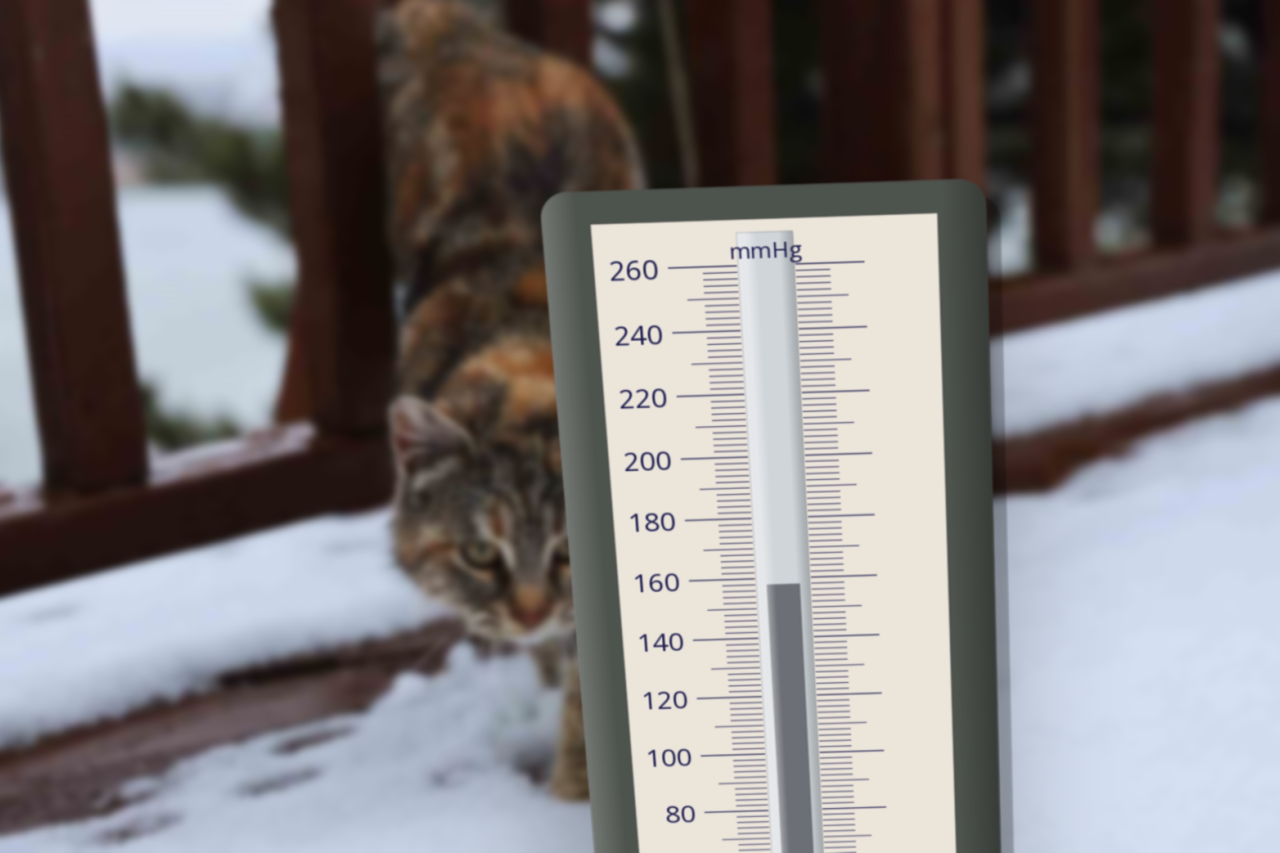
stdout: 158 (mmHg)
